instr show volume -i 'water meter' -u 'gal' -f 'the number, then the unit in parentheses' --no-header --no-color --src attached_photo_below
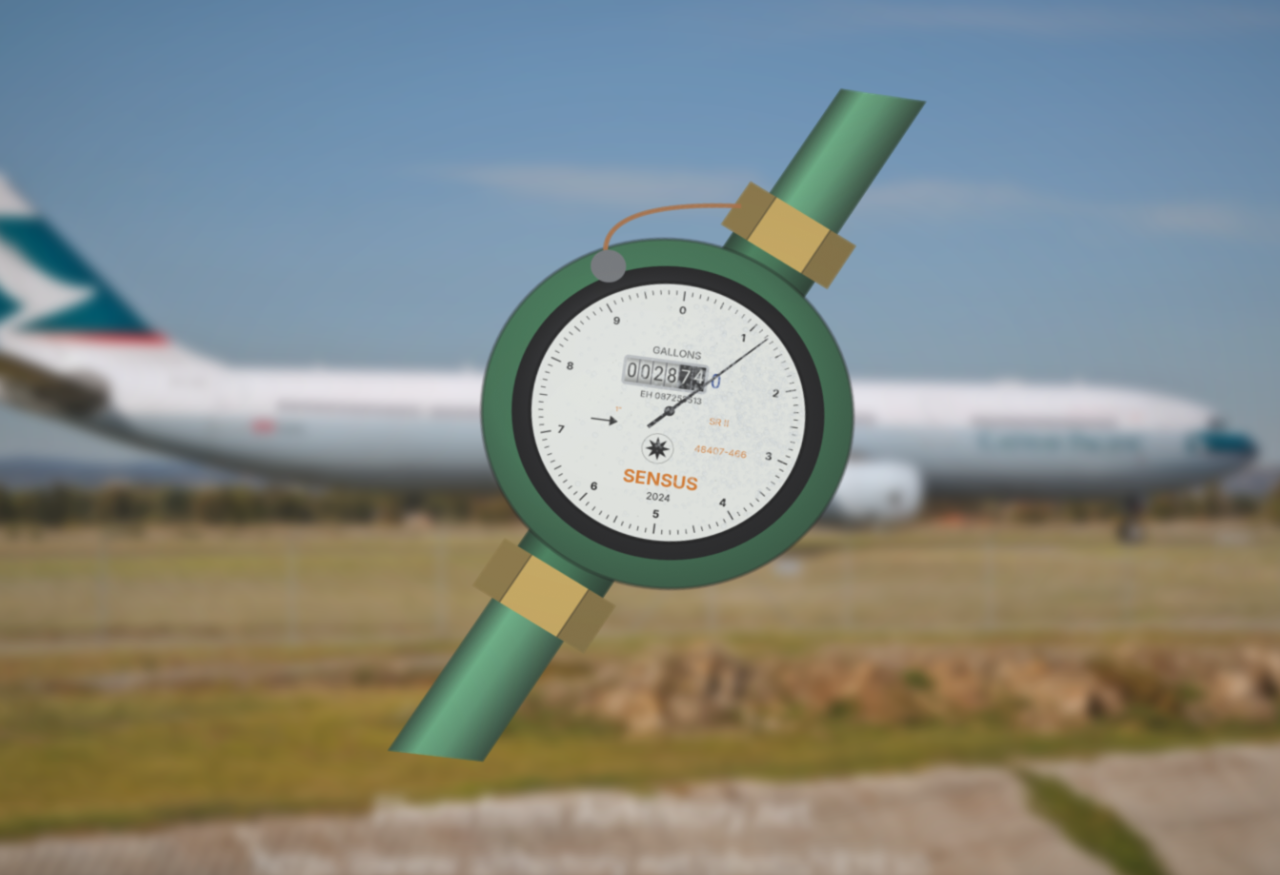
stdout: 28741.2 (gal)
